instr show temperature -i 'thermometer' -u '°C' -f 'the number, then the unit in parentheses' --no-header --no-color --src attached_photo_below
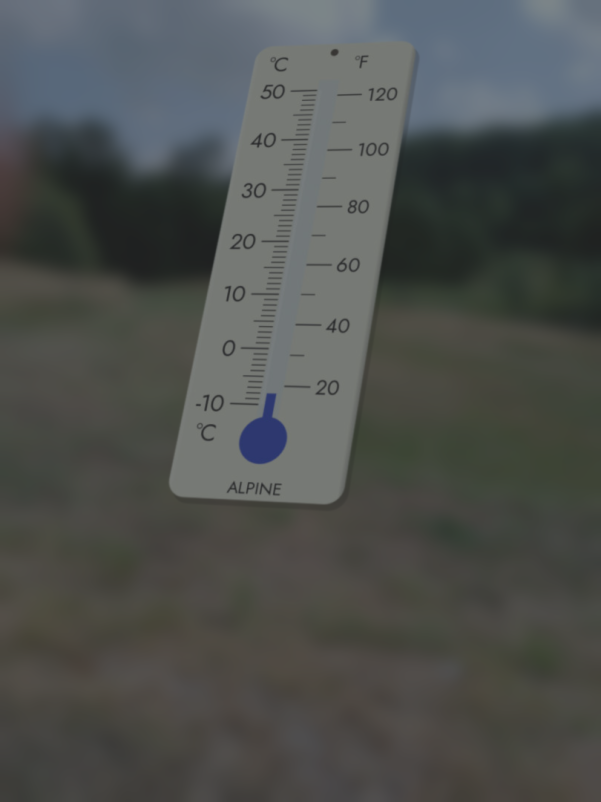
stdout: -8 (°C)
